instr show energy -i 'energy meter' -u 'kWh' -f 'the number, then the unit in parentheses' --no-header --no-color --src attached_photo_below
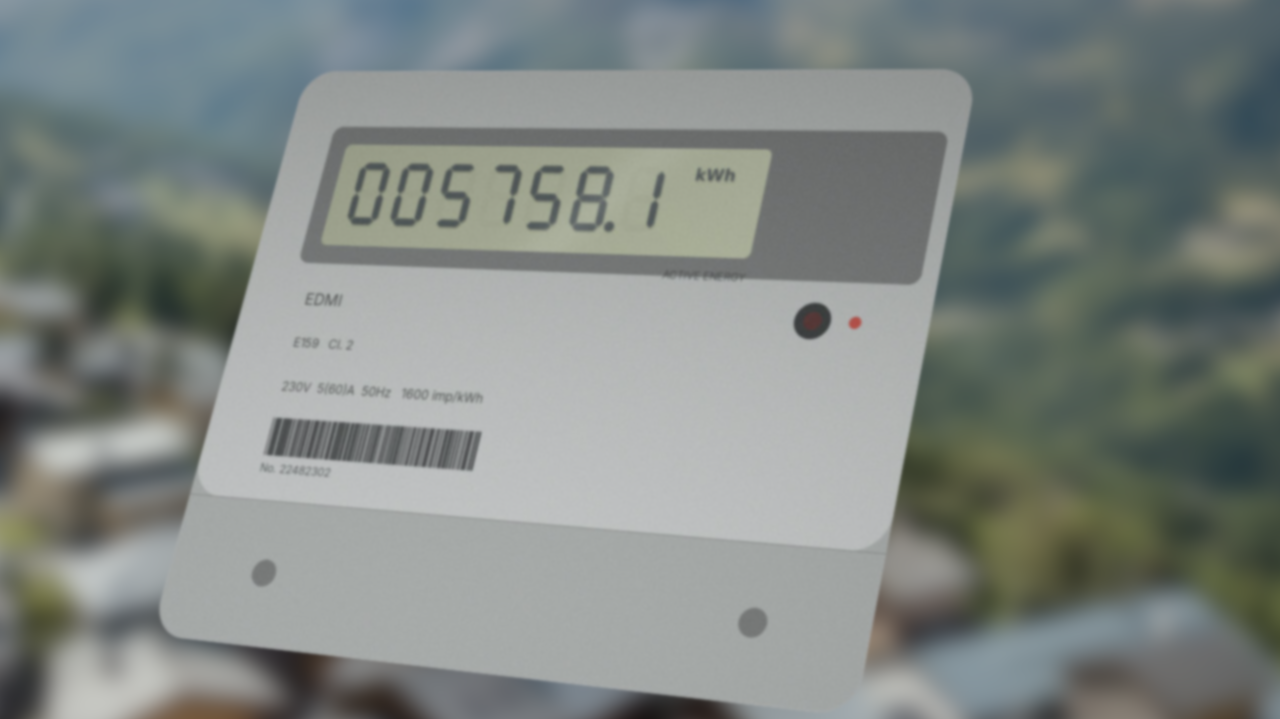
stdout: 5758.1 (kWh)
